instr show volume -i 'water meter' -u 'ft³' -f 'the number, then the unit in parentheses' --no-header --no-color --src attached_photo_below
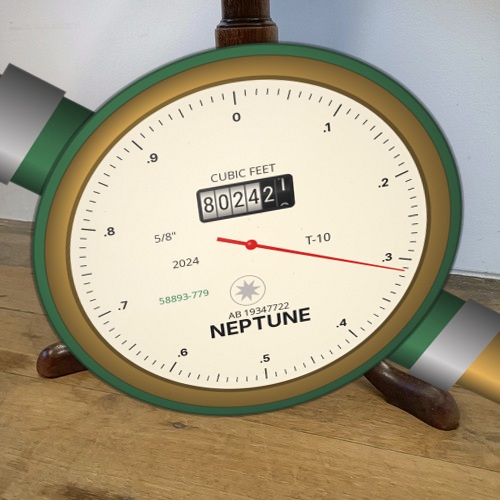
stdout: 802421.31 (ft³)
